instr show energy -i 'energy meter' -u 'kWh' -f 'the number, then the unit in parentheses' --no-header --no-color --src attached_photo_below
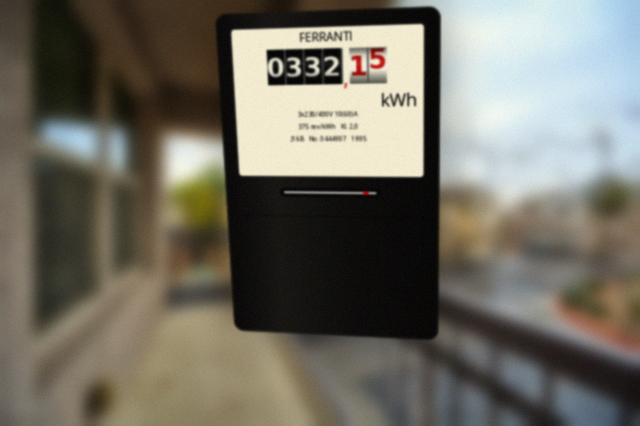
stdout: 332.15 (kWh)
